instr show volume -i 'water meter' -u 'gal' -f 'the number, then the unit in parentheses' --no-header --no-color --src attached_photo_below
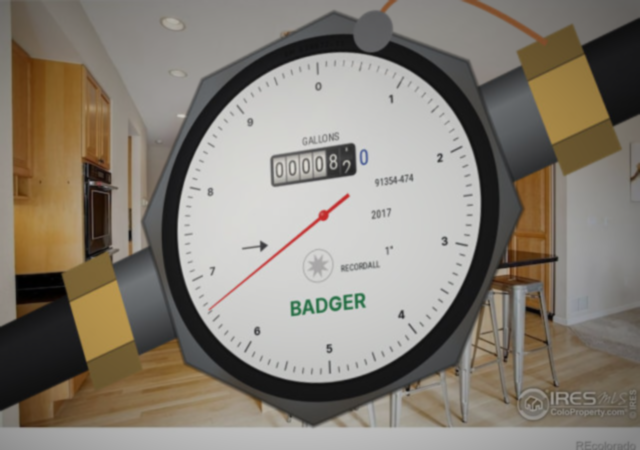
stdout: 816.6 (gal)
